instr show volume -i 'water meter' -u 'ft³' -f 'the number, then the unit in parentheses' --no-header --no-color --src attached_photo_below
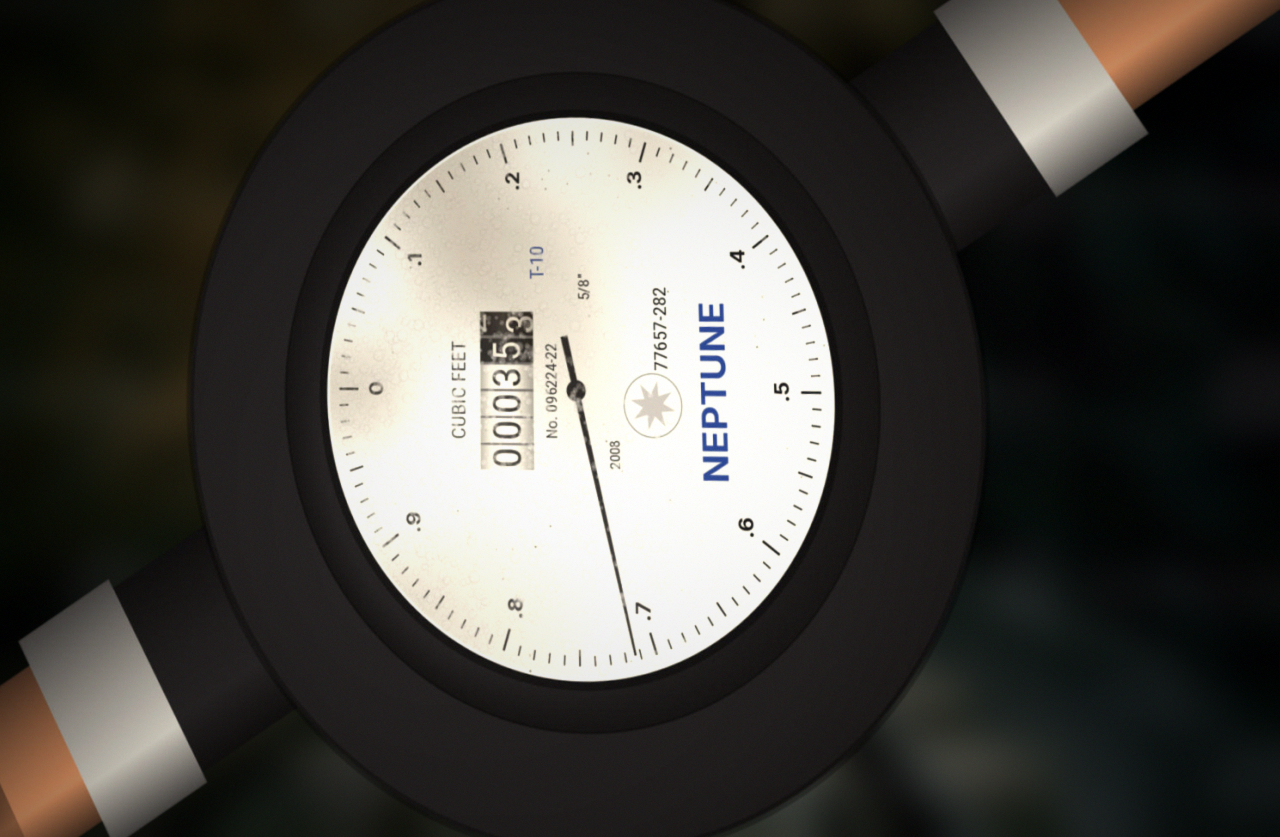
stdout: 352.71 (ft³)
